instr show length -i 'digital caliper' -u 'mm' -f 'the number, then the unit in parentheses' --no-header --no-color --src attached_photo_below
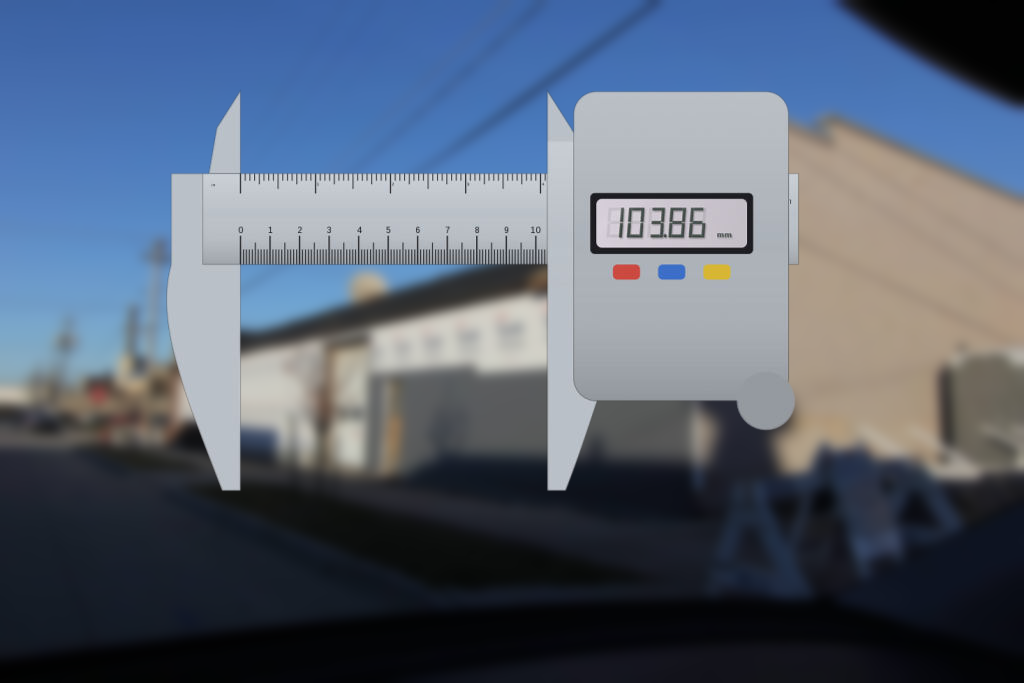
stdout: 103.86 (mm)
